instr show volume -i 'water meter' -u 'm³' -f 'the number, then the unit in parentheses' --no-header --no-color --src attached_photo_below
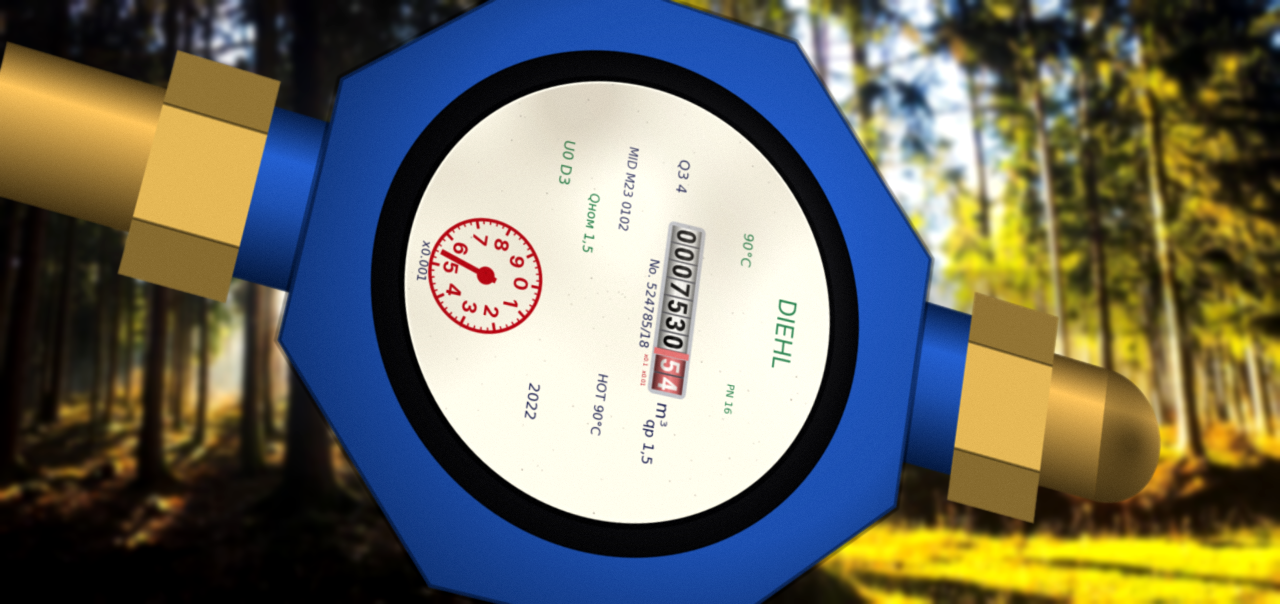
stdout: 7530.545 (m³)
